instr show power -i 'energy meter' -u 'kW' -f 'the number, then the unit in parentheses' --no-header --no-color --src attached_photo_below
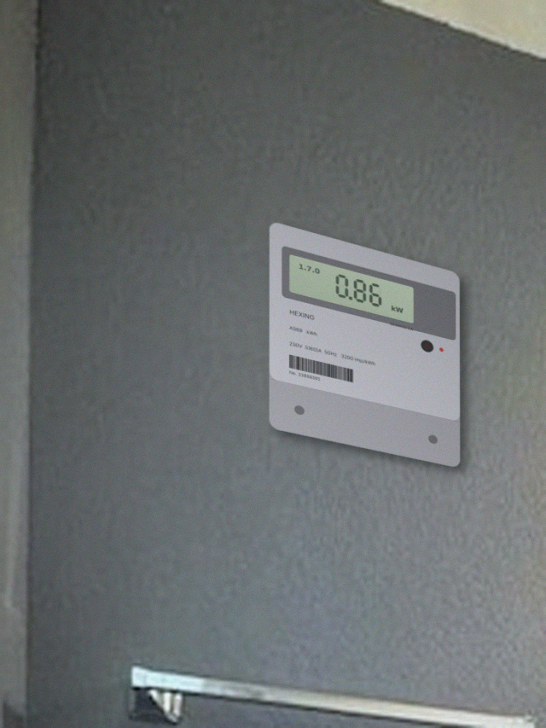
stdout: 0.86 (kW)
